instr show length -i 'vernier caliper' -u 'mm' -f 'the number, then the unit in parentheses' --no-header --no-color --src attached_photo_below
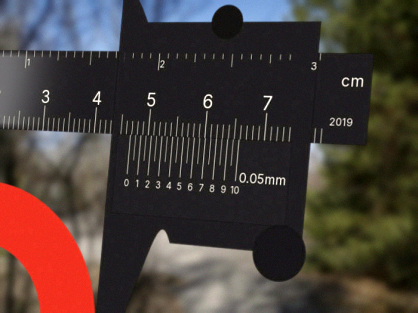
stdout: 46.8 (mm)
